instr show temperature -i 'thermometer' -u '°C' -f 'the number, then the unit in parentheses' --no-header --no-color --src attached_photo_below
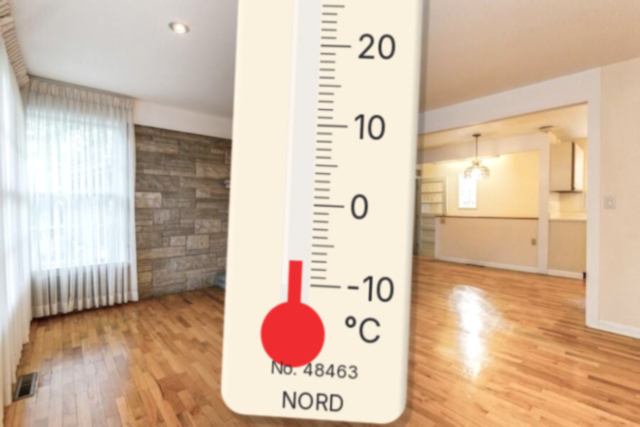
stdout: -7 (°C)
